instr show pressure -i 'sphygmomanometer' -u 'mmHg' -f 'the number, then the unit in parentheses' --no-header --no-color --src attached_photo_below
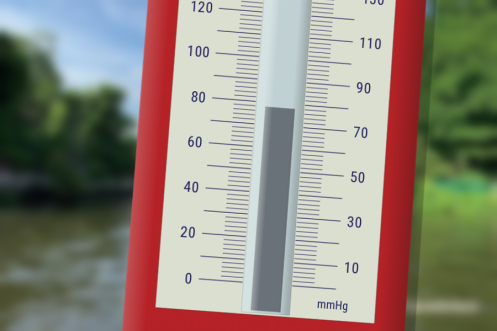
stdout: 78 (mmHg)
